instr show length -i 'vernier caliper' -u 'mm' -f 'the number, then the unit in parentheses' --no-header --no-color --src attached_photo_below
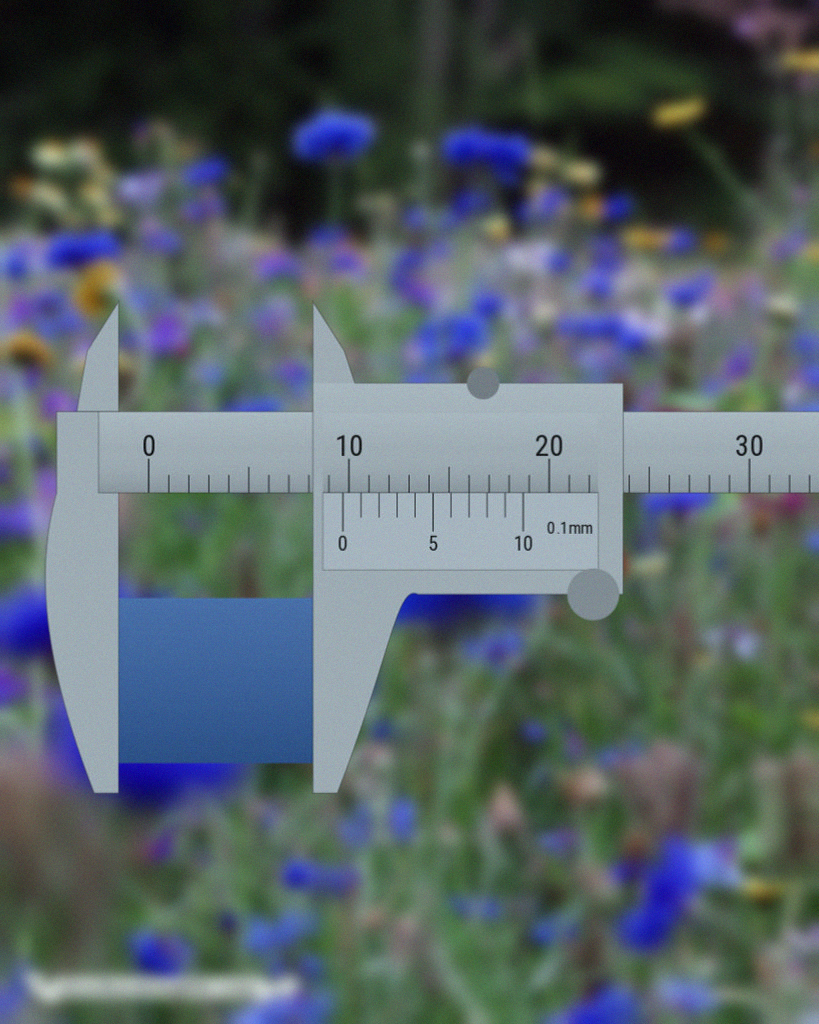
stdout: 9.7 (mm)
